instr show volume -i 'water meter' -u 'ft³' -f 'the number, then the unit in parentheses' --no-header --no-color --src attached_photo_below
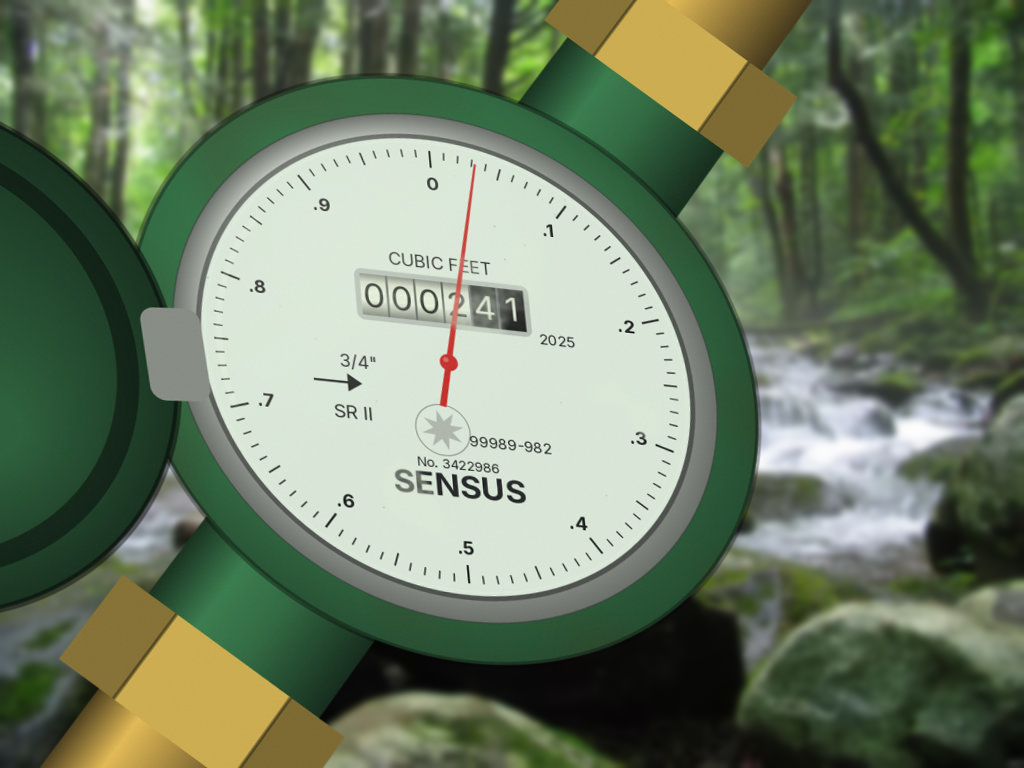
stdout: 241.03 (ft³)
